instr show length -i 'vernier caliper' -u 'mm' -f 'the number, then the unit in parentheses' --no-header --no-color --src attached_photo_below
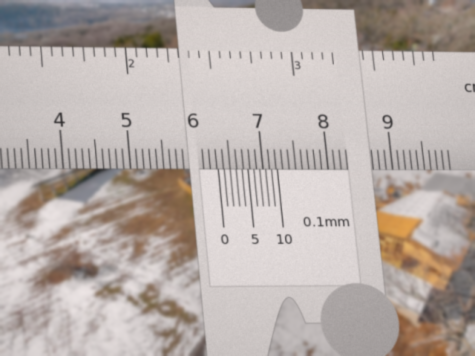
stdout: 63.2 (mm)
